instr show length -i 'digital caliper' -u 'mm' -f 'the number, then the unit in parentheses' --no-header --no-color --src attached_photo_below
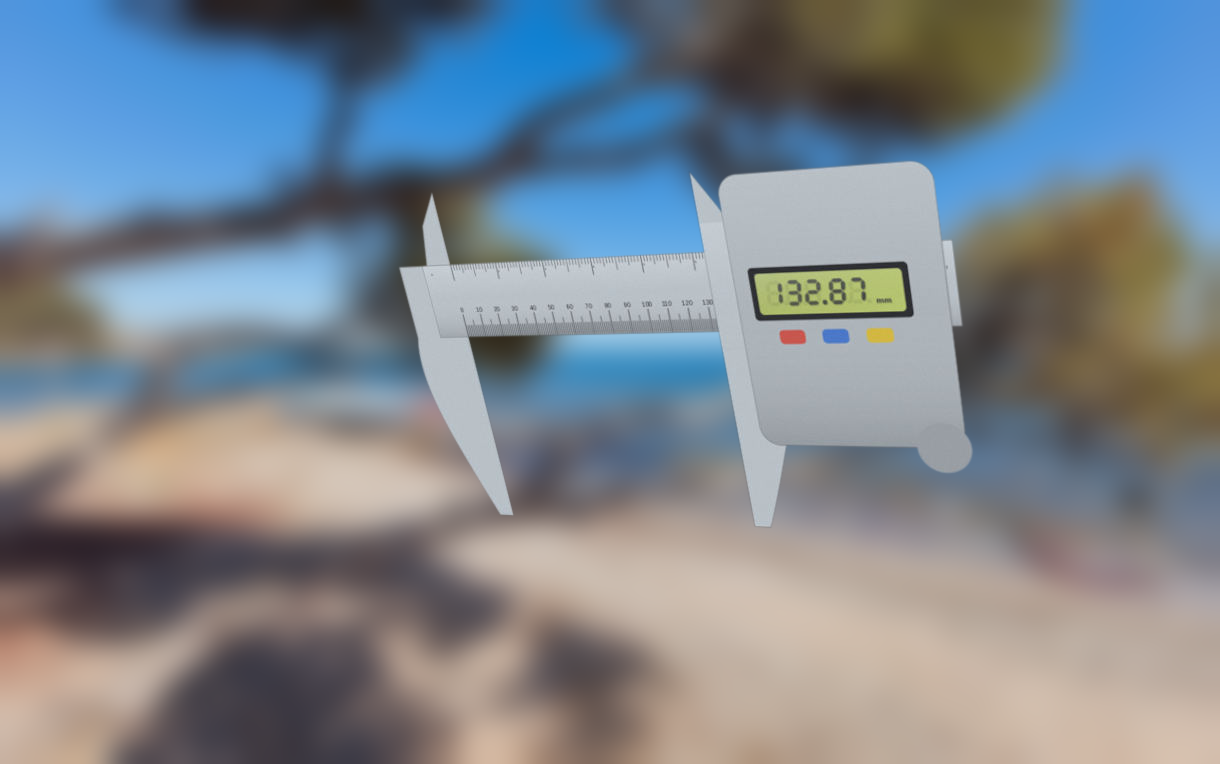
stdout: 132.87 (mm)
